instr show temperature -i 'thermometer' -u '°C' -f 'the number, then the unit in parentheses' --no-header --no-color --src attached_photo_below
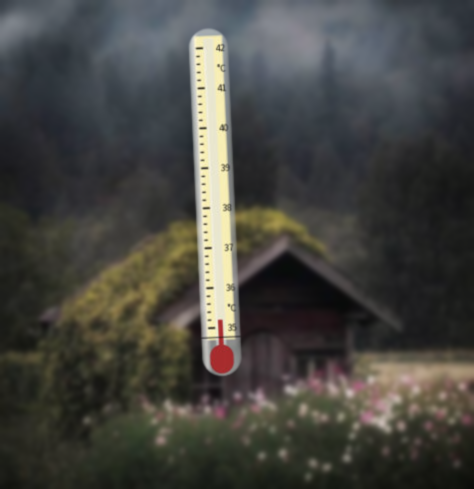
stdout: 35.2 (°C)
